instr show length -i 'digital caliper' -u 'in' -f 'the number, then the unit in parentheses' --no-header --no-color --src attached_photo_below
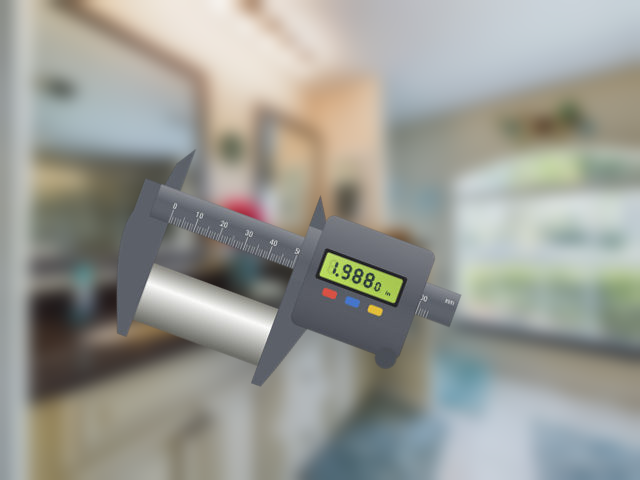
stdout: 1.9880 (in)
